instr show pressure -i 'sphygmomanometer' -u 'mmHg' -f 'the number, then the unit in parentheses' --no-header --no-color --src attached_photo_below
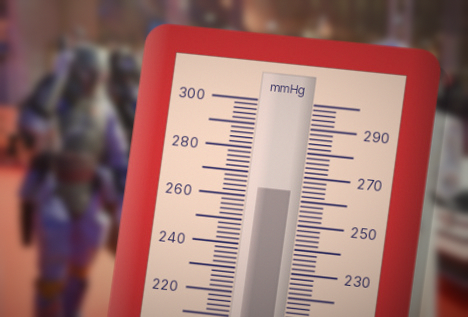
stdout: 264 (mmHg)
